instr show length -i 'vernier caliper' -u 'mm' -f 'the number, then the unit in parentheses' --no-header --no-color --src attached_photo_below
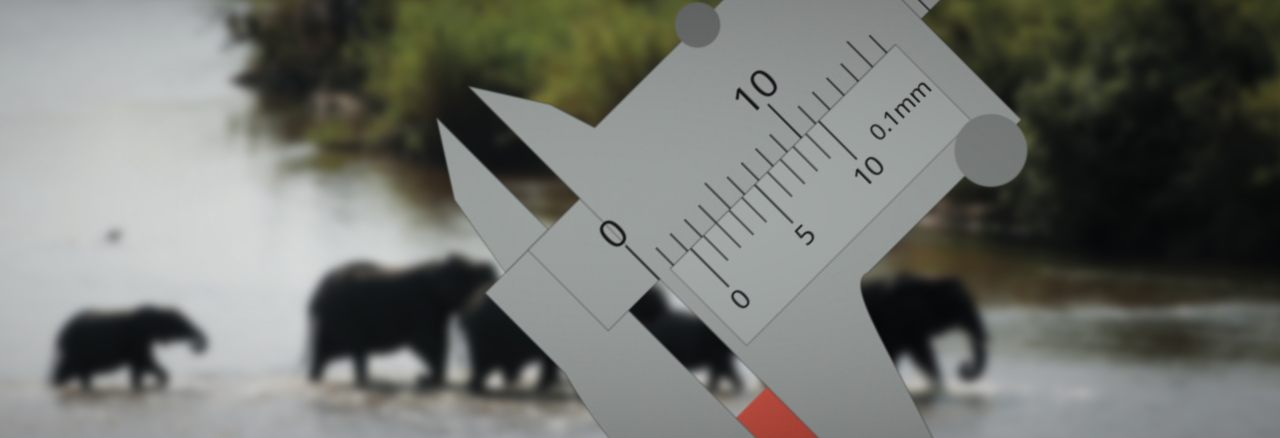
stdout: 2.2 (mm)
